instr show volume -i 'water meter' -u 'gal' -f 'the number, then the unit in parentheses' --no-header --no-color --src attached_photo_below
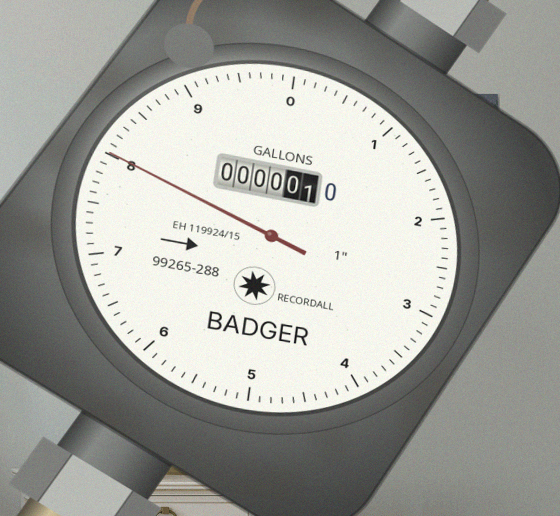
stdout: 8.0 (gal)
